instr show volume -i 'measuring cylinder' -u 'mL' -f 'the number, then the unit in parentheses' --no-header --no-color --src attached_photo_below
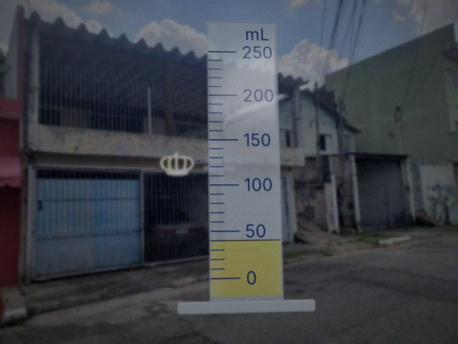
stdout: 40 (mL)
